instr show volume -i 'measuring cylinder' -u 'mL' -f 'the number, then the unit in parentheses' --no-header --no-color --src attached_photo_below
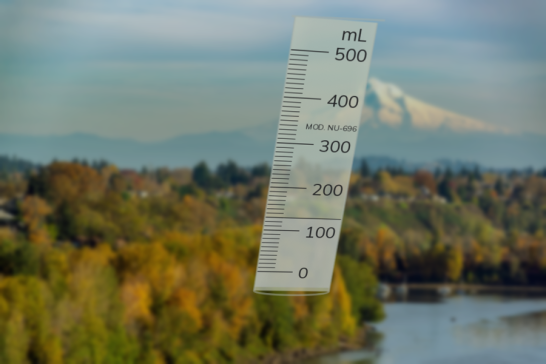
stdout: 130 (mL)
